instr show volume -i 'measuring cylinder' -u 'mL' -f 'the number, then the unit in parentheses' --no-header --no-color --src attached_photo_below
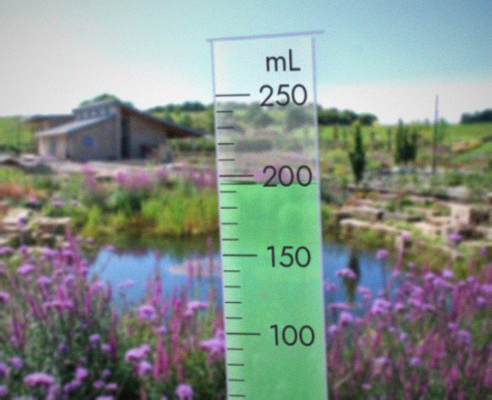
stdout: 195 (mL)
